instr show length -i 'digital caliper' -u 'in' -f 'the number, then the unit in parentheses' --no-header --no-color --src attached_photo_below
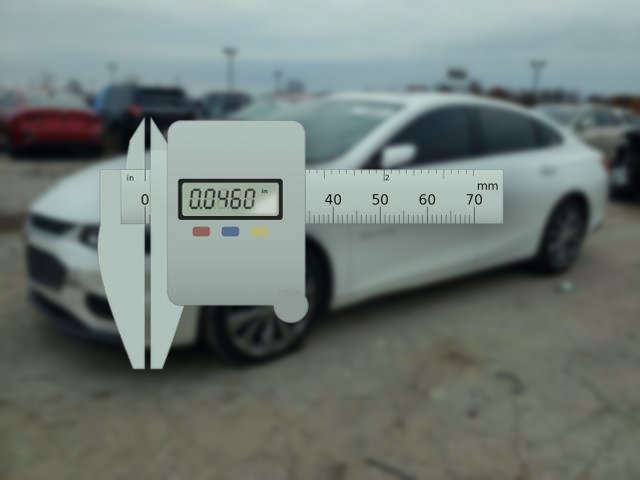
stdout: 0.0460 (in)
